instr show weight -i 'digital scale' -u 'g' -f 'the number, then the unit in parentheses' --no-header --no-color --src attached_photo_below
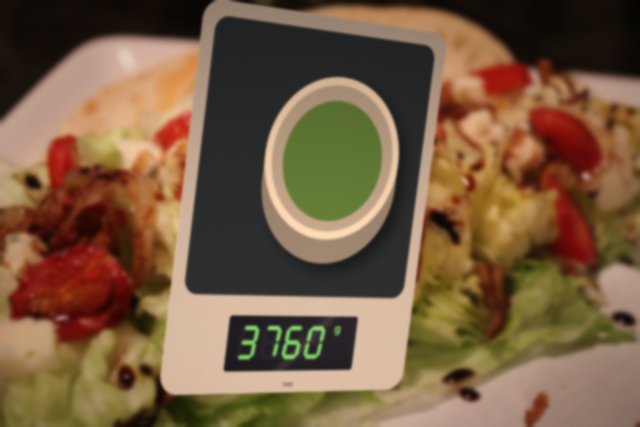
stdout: 3760 (g)
